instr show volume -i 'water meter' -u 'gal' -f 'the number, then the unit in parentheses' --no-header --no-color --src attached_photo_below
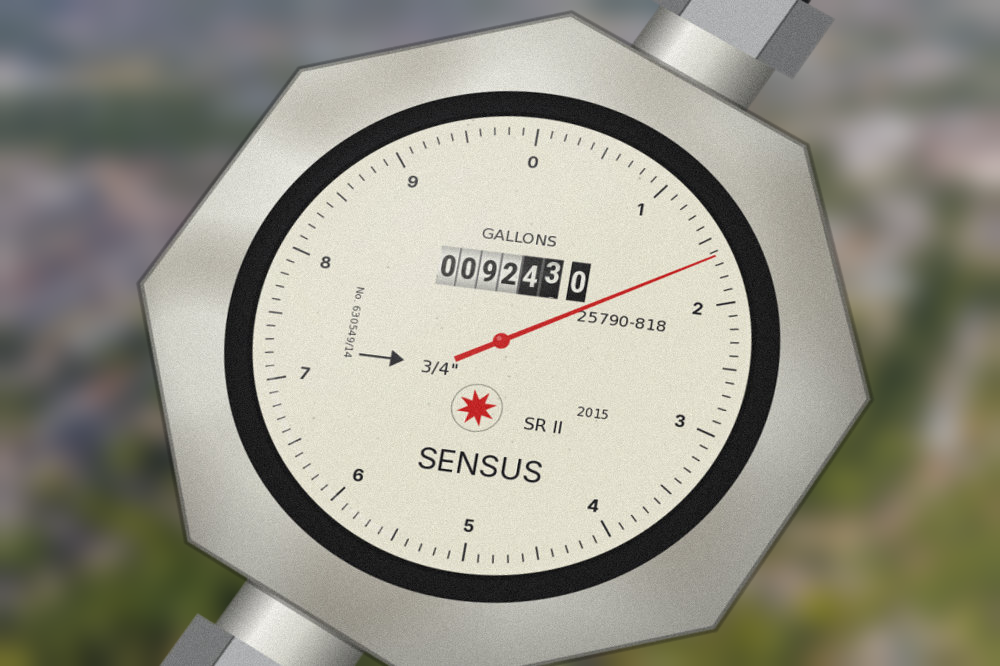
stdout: 92431.6 (gal)
